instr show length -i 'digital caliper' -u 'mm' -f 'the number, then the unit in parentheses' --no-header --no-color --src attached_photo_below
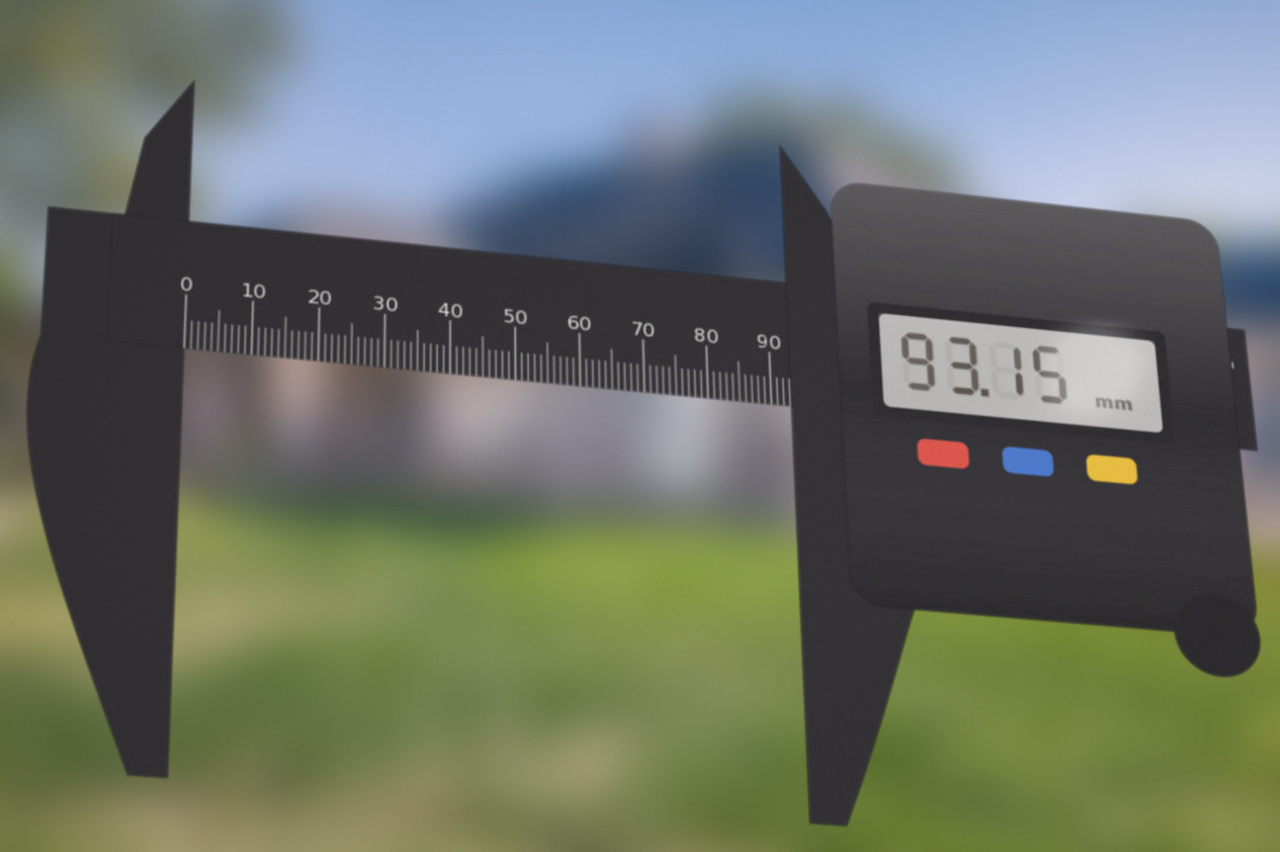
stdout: 93.15 (mm)
